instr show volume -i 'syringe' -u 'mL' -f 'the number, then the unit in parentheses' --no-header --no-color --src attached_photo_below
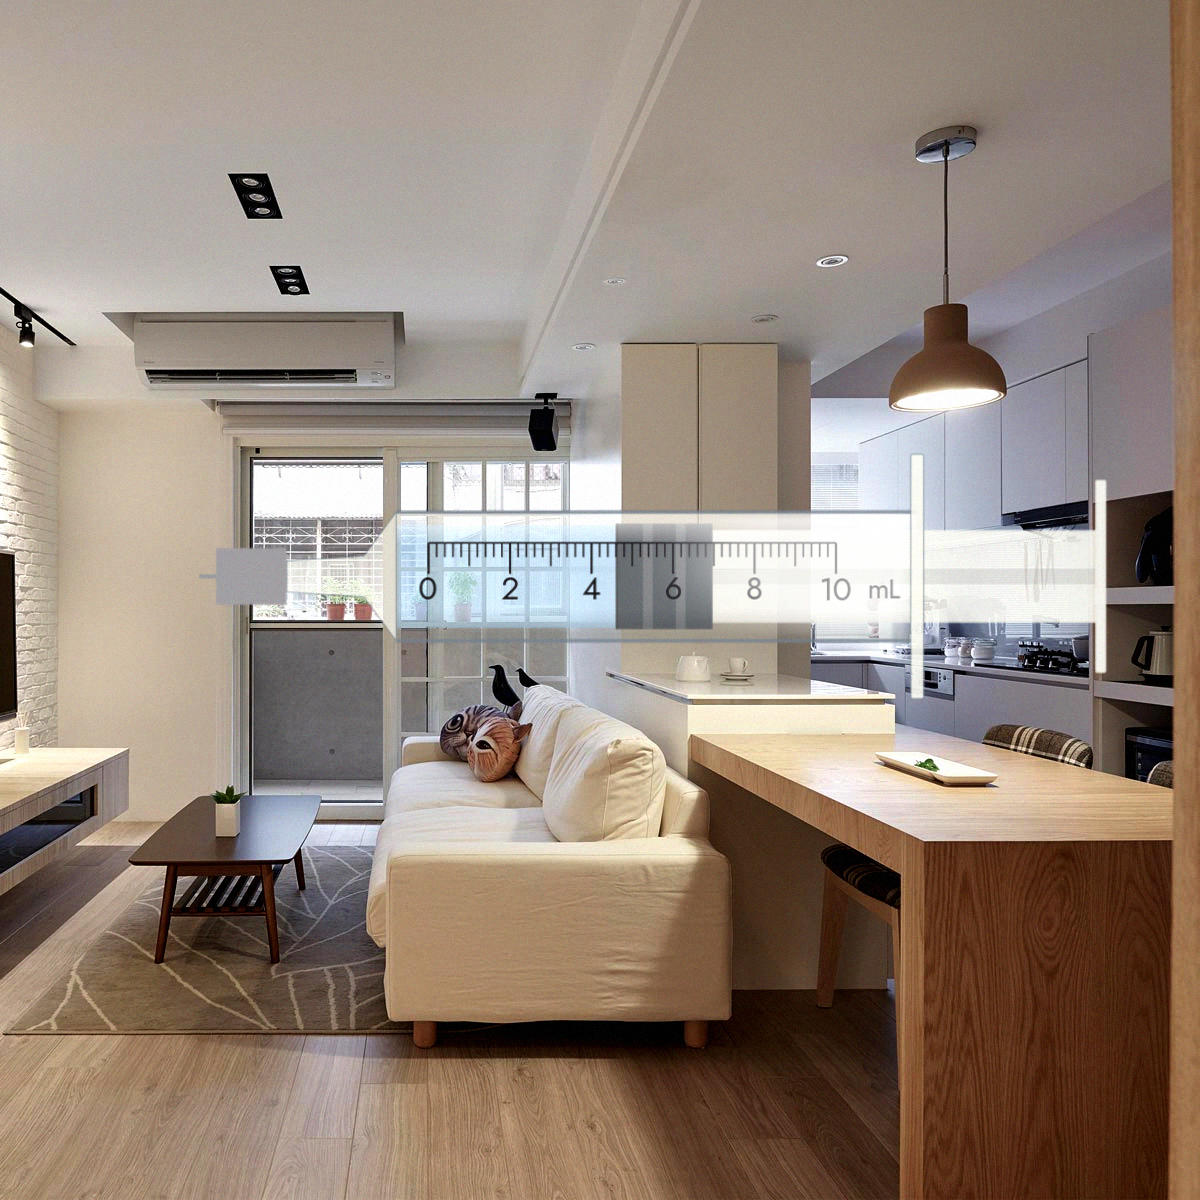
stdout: 4.6 (mL)
